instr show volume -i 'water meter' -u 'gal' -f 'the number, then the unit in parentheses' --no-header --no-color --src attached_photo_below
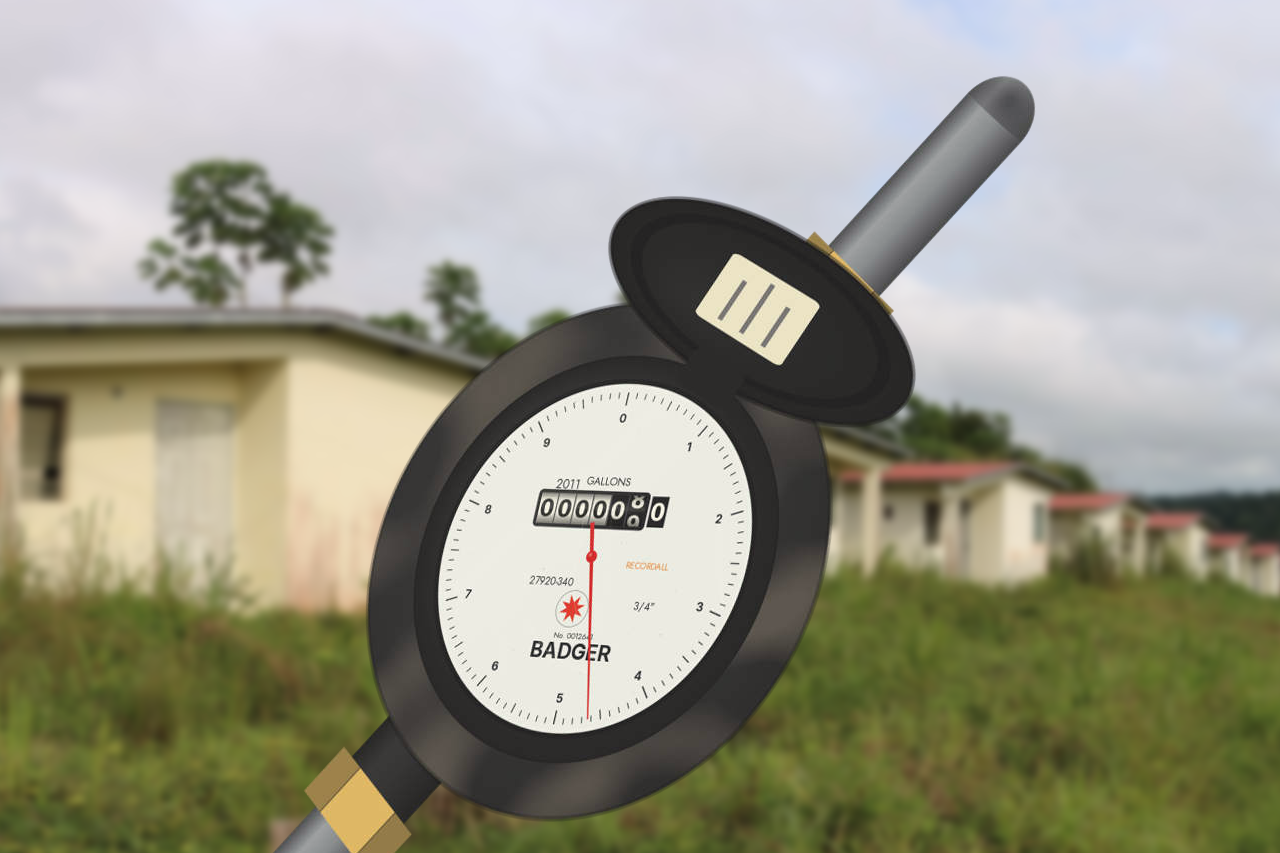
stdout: 84.6 (gal)
